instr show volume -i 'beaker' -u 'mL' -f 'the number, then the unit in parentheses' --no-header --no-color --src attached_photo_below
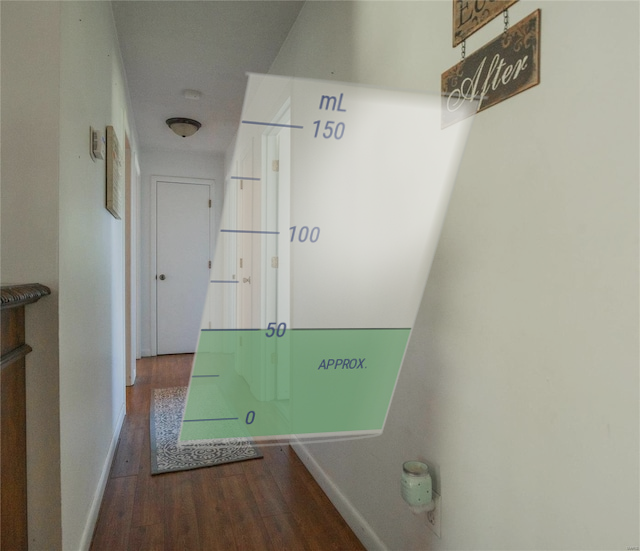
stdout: 50 (mL)
